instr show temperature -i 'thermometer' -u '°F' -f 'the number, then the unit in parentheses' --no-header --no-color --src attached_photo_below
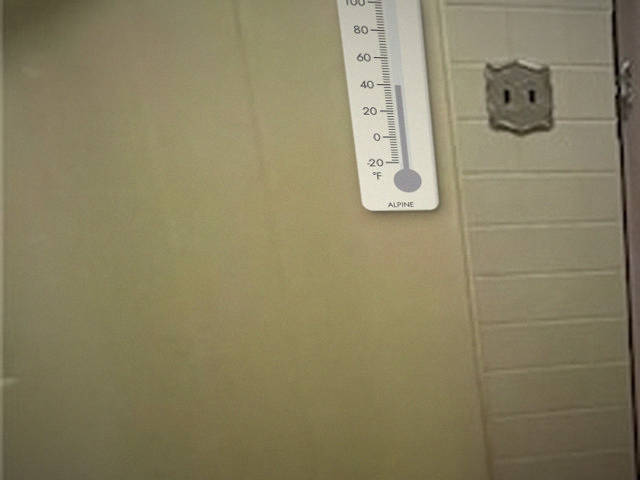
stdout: 40 (°F)
